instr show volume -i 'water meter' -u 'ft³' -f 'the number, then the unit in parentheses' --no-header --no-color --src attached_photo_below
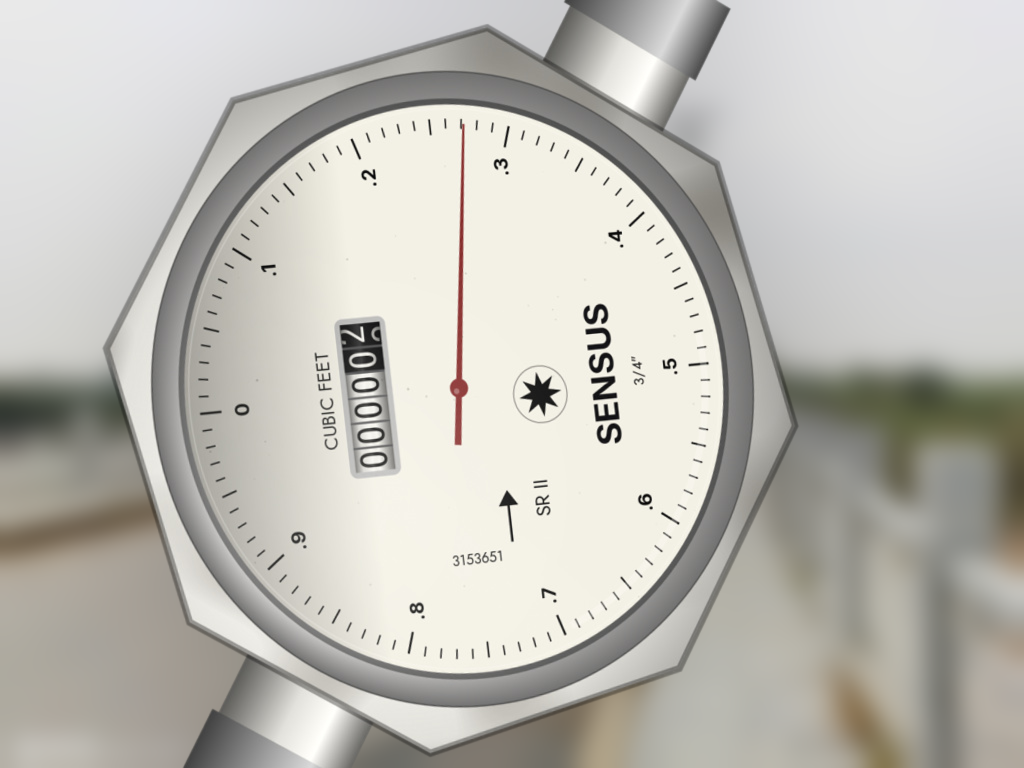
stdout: 2.27 (ft³)
